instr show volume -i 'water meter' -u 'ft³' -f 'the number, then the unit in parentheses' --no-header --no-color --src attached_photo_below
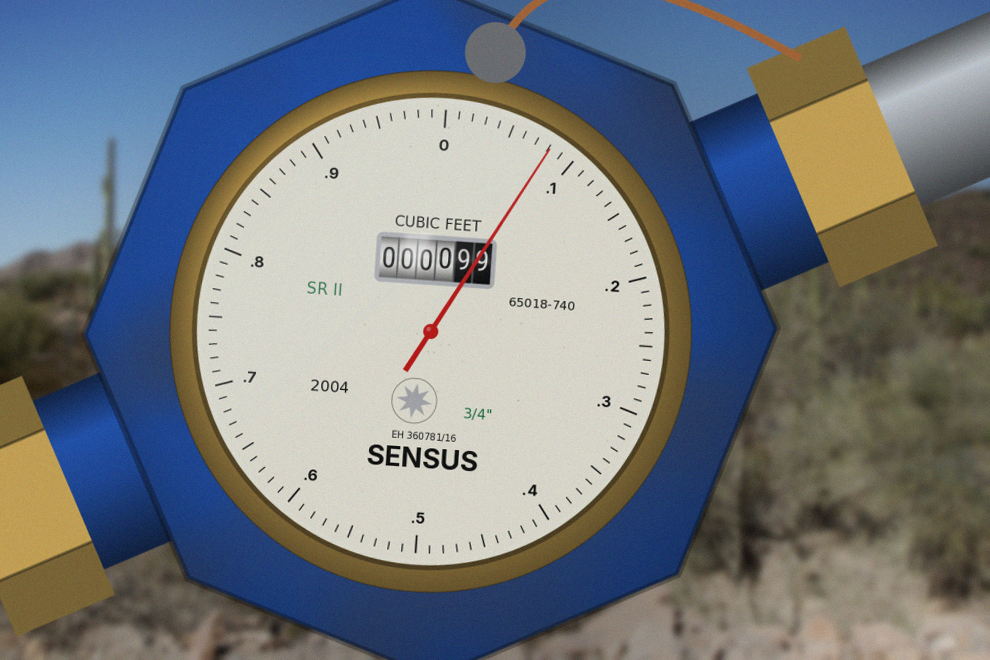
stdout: 99.08 (ft³)
